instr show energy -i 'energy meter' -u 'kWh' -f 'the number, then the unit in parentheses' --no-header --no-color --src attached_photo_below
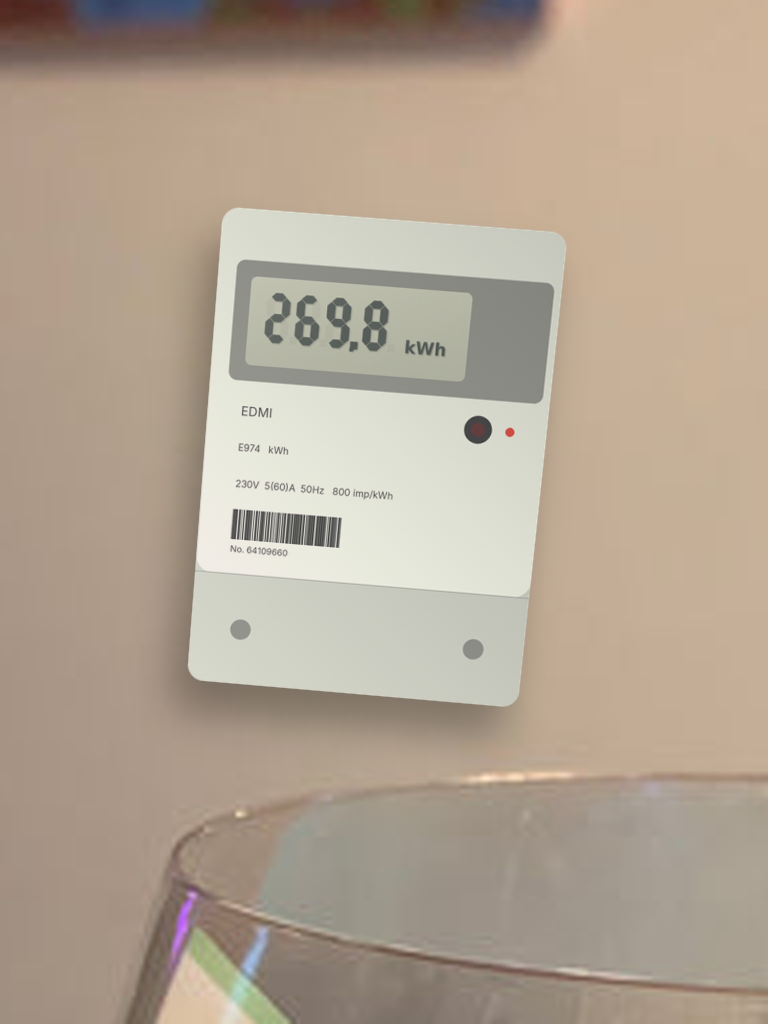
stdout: 269.8 (kWh)
